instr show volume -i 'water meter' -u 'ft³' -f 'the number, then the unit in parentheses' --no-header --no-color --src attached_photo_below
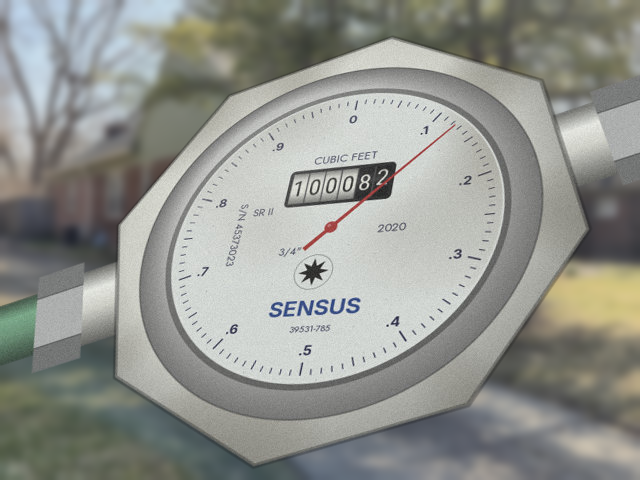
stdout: 100082.12 (ft³)
